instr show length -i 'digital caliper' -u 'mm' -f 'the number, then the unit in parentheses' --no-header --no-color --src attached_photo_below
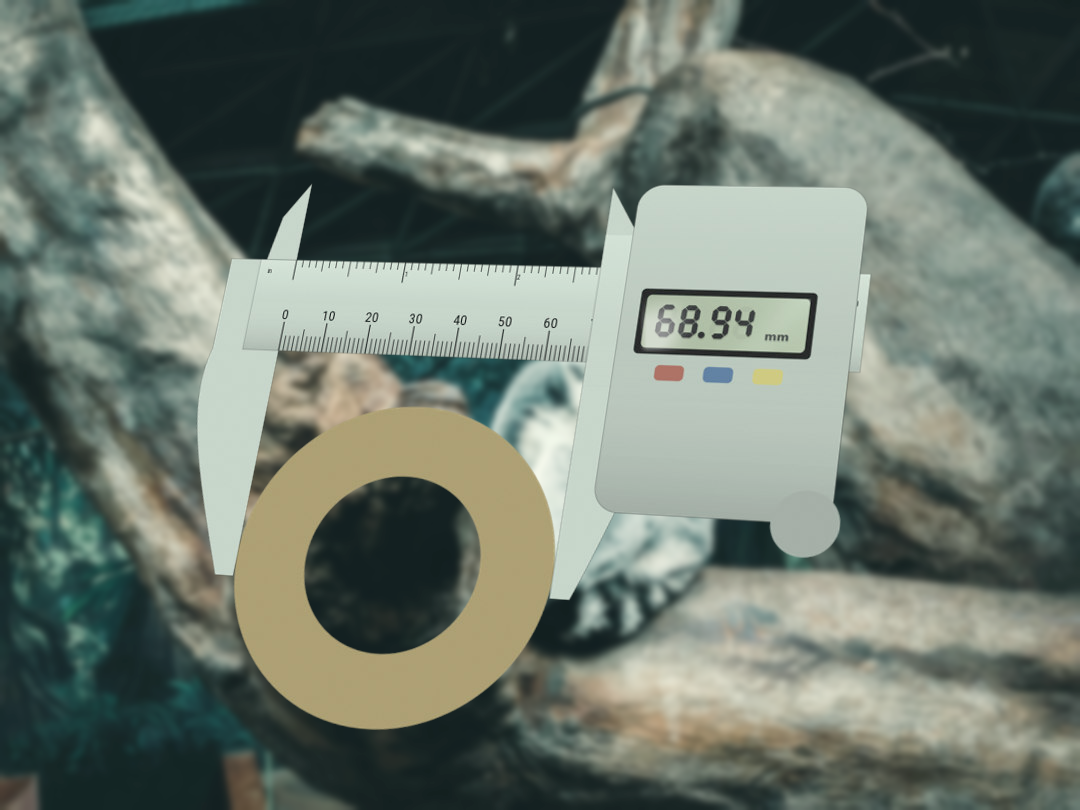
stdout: 68.94 (mm)
